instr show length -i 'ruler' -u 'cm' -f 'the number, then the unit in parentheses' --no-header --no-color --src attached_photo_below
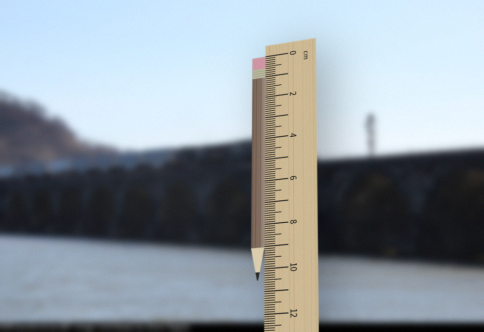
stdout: 10.5 (cm)
